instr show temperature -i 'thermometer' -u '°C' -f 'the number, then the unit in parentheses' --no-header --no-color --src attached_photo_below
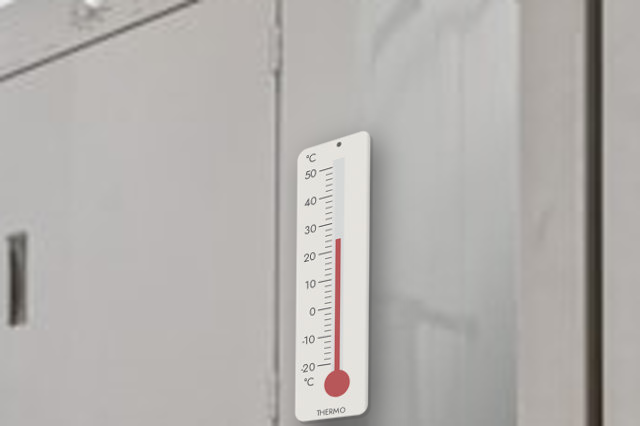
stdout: 24 (°C)
